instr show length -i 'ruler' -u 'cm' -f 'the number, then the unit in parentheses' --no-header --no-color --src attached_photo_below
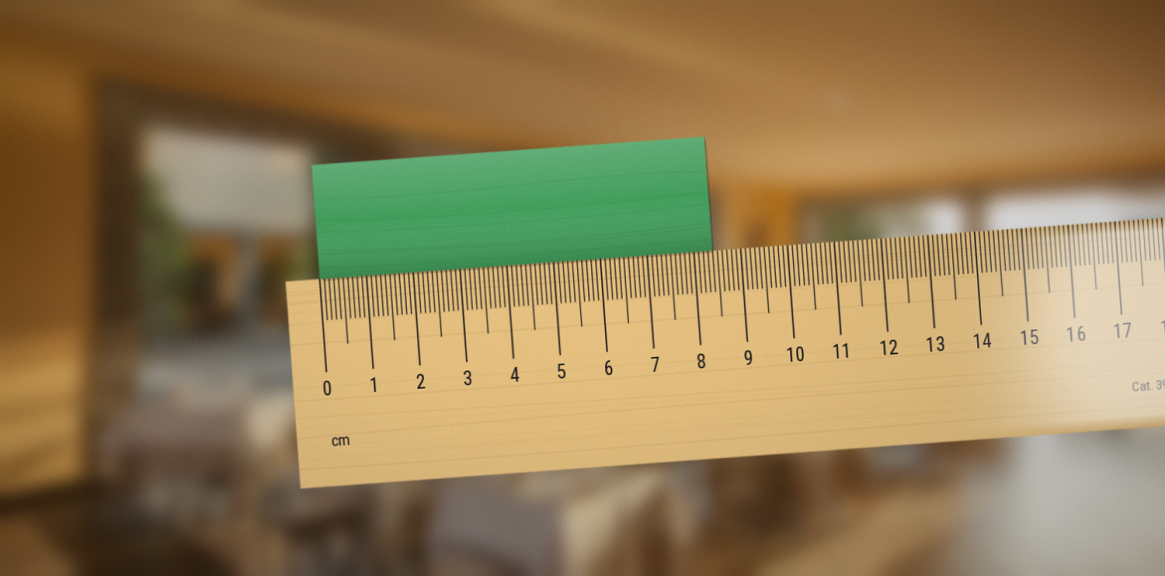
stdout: 8.4 (cm)
